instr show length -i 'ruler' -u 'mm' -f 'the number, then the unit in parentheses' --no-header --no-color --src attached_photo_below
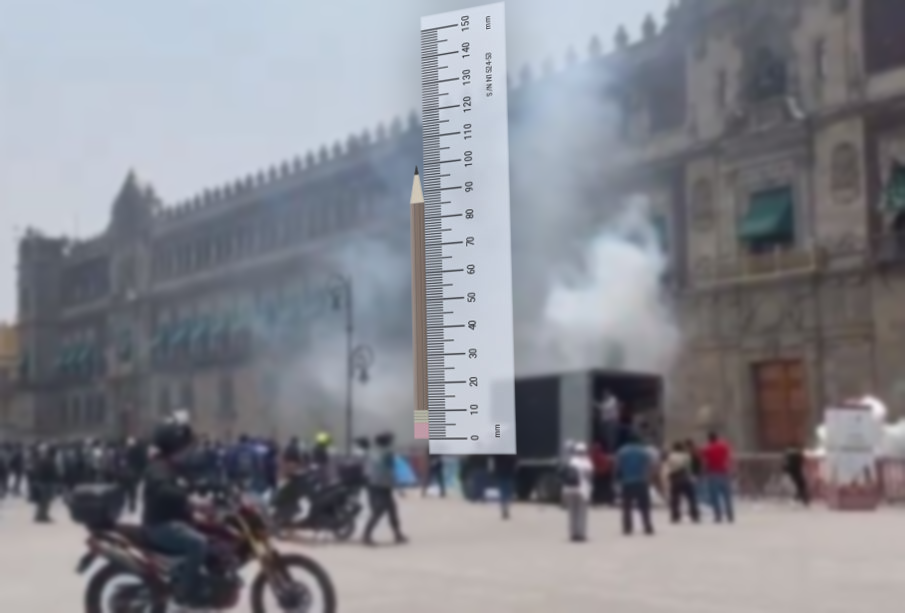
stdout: 100 (mm)
